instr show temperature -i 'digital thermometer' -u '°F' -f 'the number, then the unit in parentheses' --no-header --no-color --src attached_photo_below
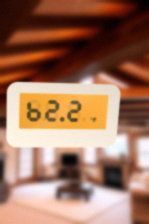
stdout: 62.2 (°F)
